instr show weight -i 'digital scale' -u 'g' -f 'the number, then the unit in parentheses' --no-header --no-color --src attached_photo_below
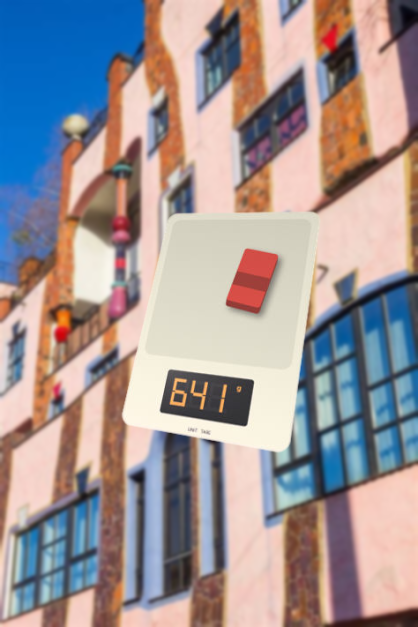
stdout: 641 (g)
